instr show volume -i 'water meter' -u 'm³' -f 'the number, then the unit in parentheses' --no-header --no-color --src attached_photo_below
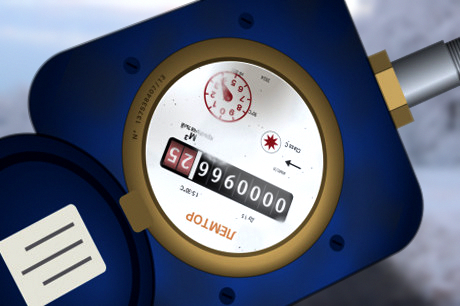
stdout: 966.253 (m³)
